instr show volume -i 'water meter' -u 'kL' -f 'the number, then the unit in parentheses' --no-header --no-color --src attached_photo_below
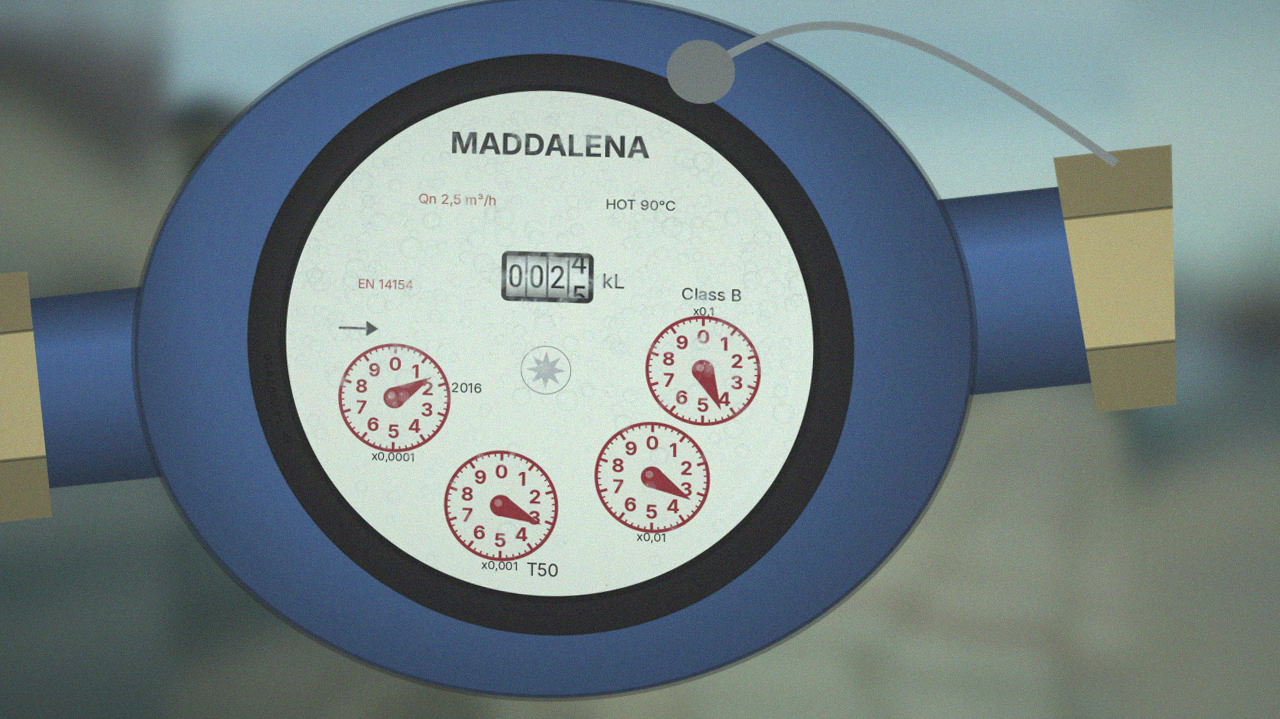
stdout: 24.4331 (kL)
